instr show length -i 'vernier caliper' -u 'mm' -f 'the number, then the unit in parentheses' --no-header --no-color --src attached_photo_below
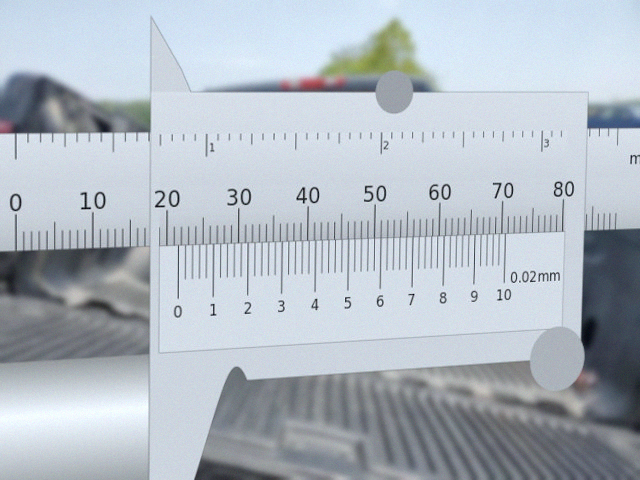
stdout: 21.6 (mm)
